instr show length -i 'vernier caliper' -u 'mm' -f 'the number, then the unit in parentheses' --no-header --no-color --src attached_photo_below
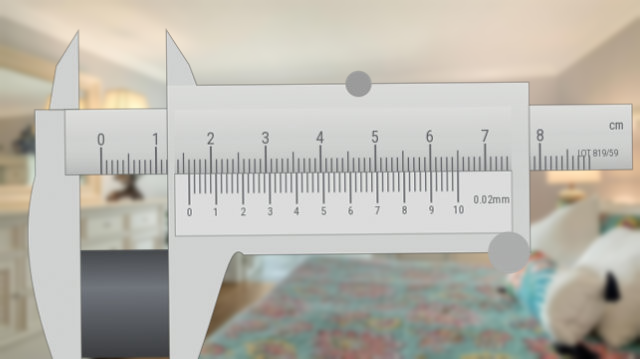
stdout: 16.0 (mm)
